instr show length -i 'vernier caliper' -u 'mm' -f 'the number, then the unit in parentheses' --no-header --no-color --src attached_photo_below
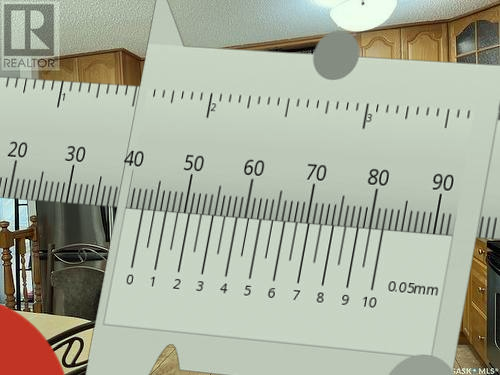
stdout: 43.0 (mm)
